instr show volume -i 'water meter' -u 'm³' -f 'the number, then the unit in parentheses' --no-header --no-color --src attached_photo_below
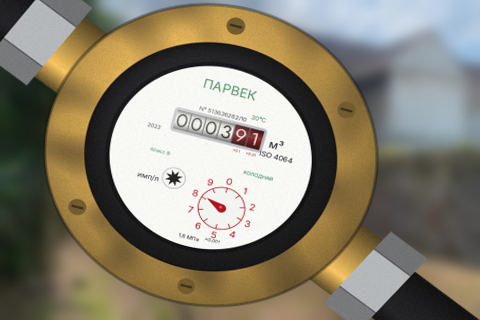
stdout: 3.918 (m³)
